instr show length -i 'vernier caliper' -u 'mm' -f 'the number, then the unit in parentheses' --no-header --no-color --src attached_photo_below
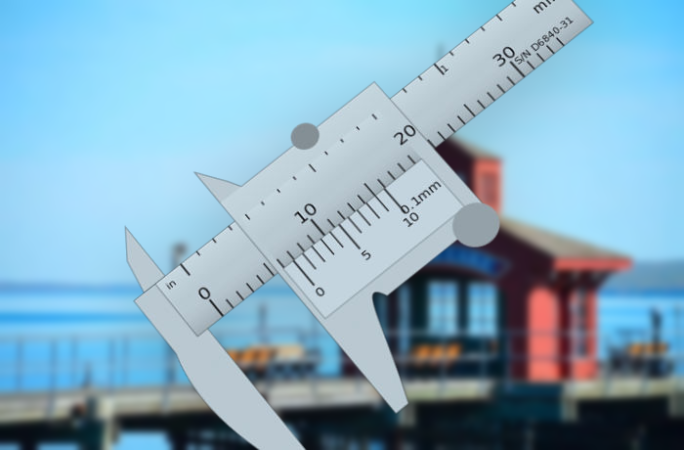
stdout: 6.9 (mm)
